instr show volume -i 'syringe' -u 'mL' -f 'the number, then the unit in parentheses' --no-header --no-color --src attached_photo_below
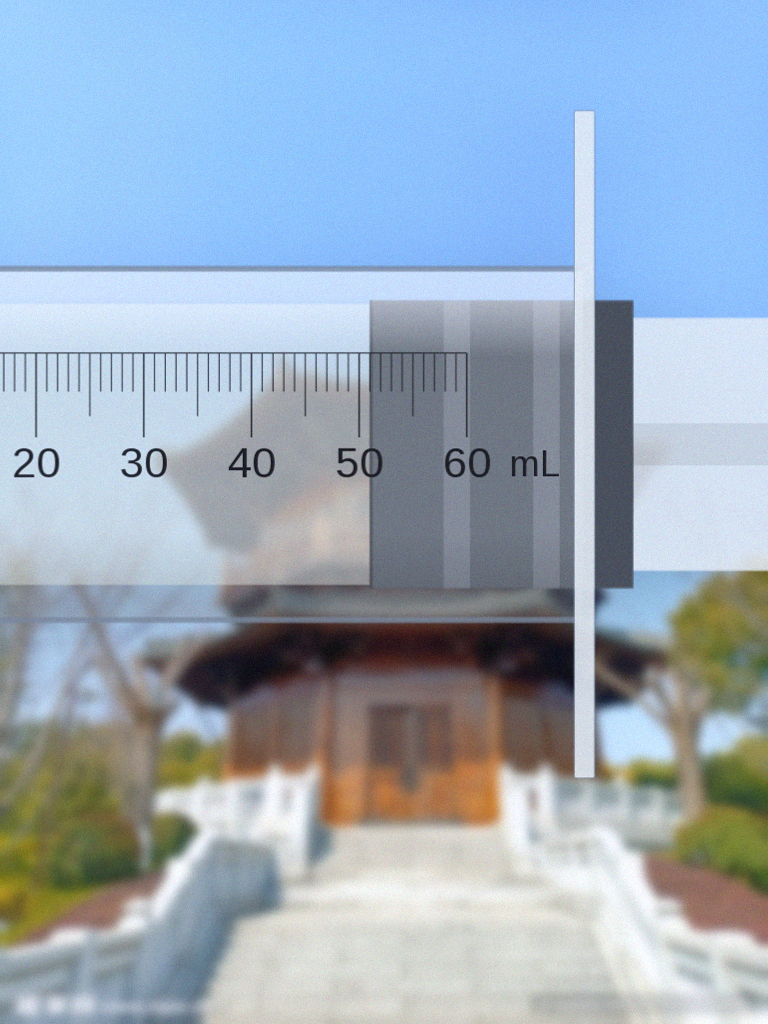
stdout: 51 (mL)
